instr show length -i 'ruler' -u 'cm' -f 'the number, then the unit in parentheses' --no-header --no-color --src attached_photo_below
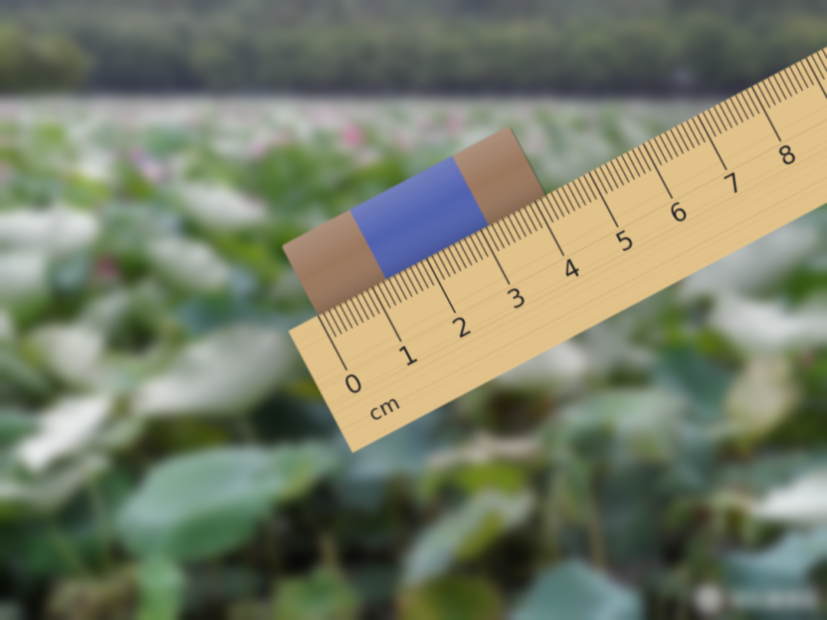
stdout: 4.2 (cm)
